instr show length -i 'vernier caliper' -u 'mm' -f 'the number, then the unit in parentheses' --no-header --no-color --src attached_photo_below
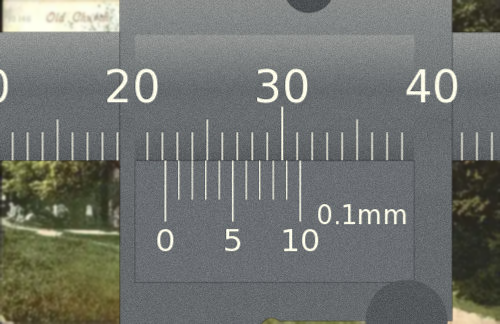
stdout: 22.2 (mm)
